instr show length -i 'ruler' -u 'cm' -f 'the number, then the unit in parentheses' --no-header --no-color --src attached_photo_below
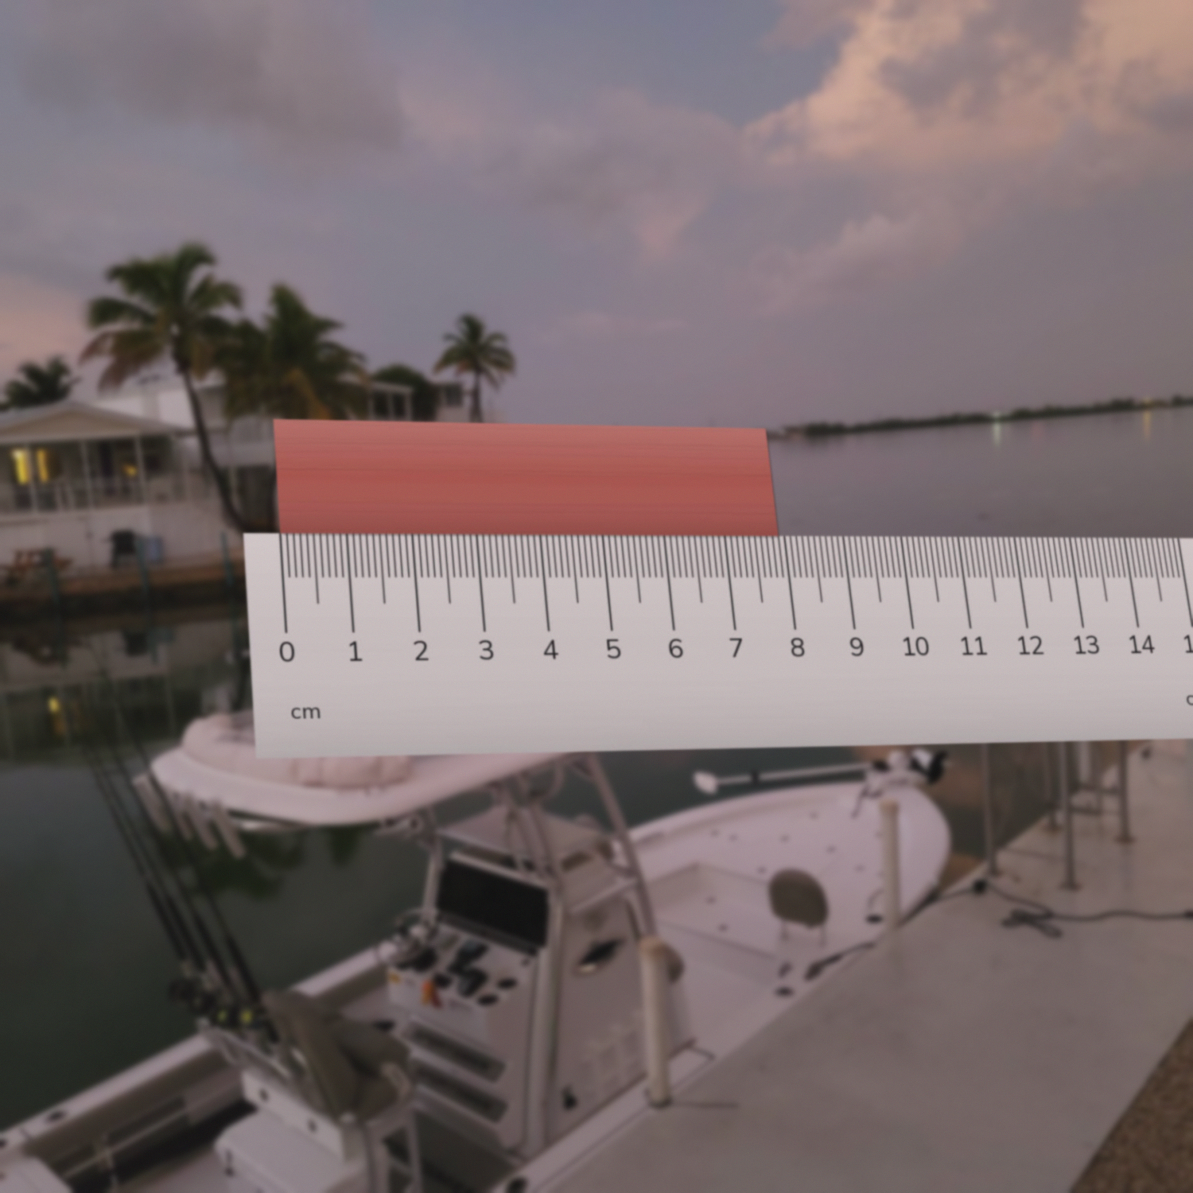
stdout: 7.9 (cm)
